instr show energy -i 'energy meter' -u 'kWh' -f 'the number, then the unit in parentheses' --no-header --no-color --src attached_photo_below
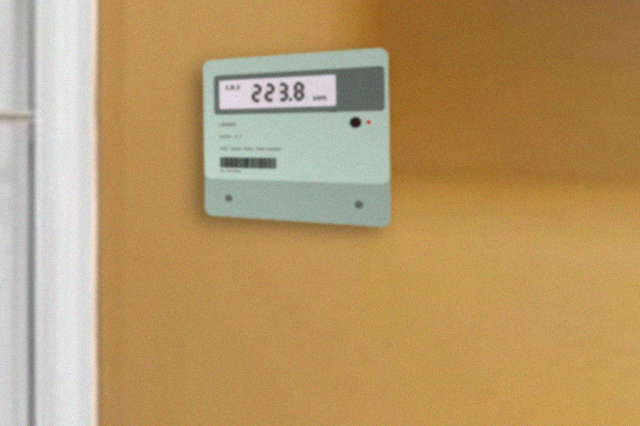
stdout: 223.8 (kWh)
